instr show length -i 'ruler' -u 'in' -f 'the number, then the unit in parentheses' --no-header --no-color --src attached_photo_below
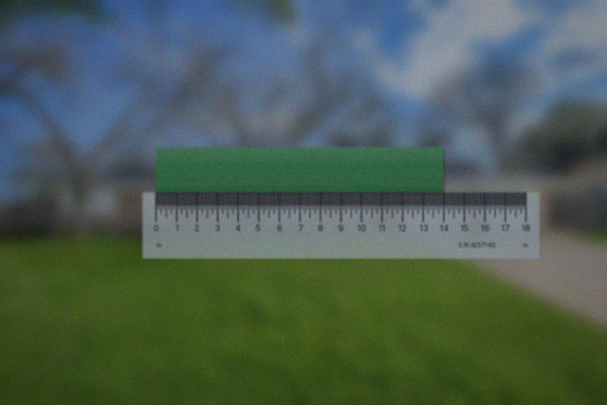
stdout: 14 (in)
